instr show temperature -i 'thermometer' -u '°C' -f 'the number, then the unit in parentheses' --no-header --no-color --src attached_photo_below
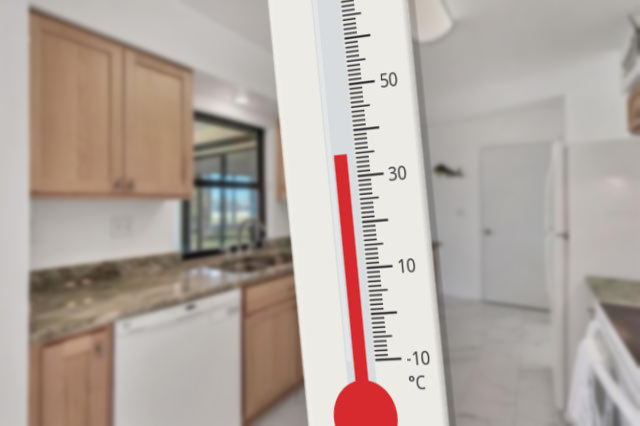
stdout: 35 (°C)
